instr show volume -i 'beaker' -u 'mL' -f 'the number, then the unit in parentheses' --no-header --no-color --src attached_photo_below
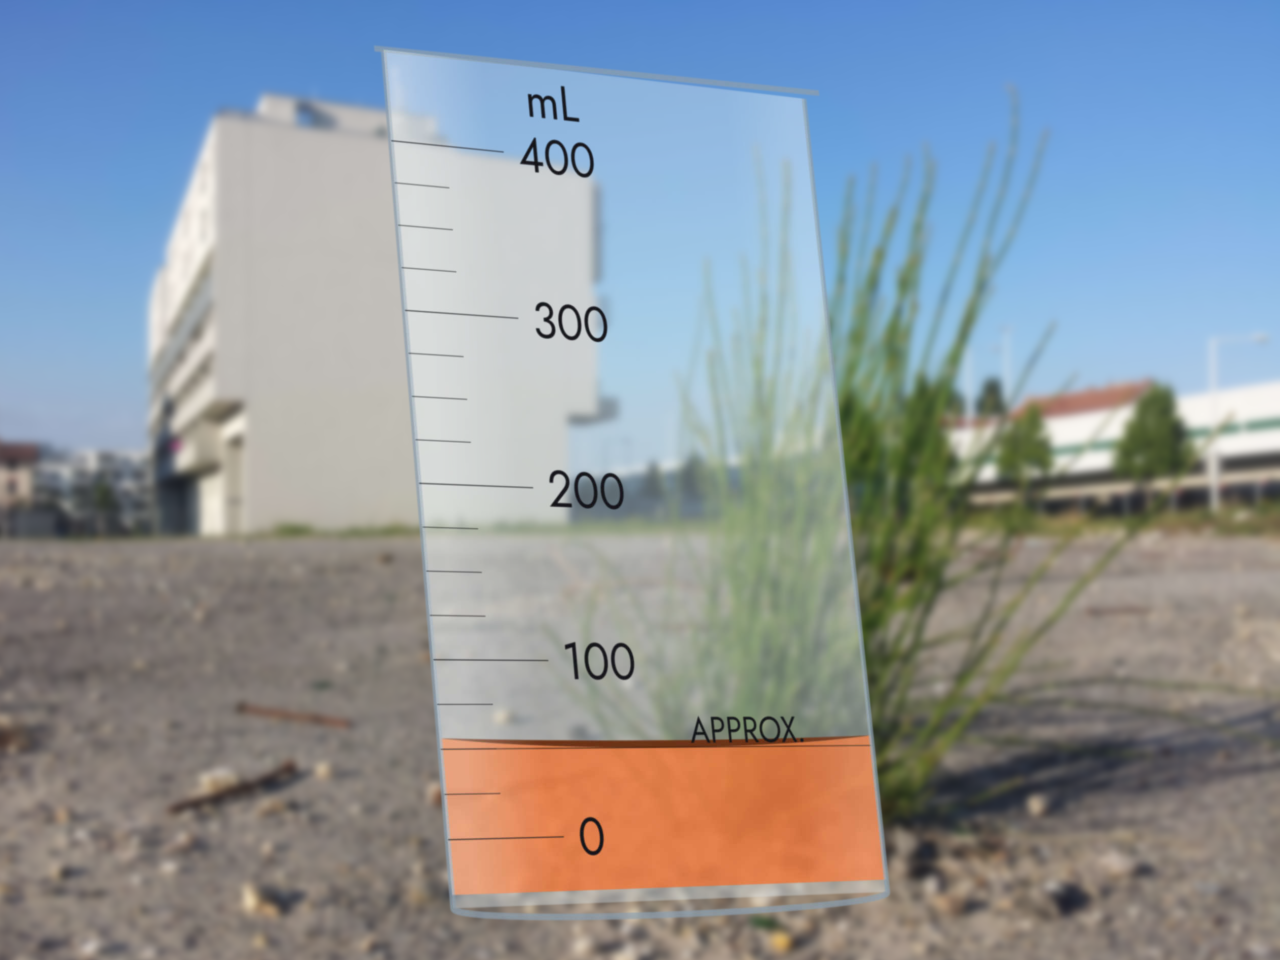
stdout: 50 (mL)
